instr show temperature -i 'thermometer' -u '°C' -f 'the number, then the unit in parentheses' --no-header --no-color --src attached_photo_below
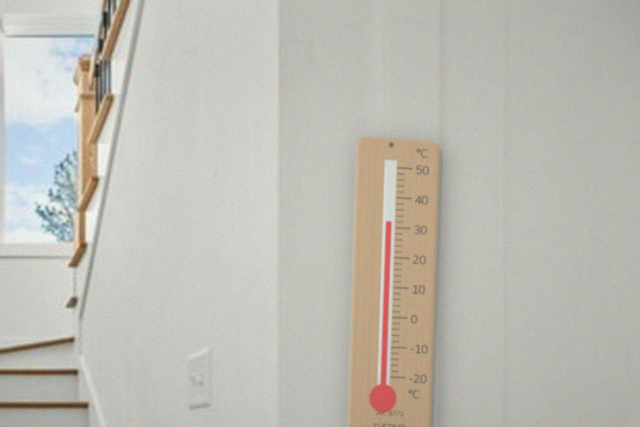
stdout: 32 (°C)
